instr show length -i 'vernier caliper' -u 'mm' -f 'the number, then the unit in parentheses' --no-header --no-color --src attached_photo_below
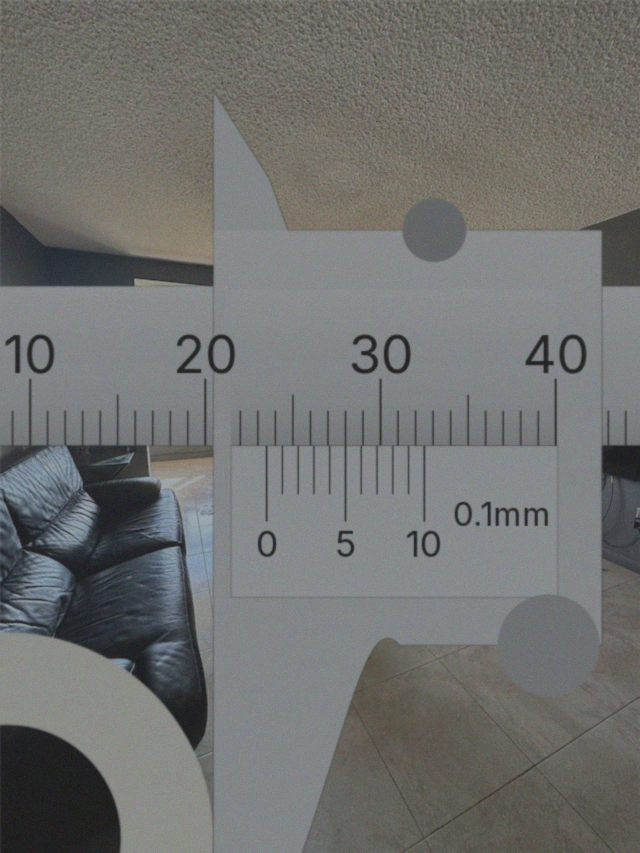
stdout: 23.5 (mm)
